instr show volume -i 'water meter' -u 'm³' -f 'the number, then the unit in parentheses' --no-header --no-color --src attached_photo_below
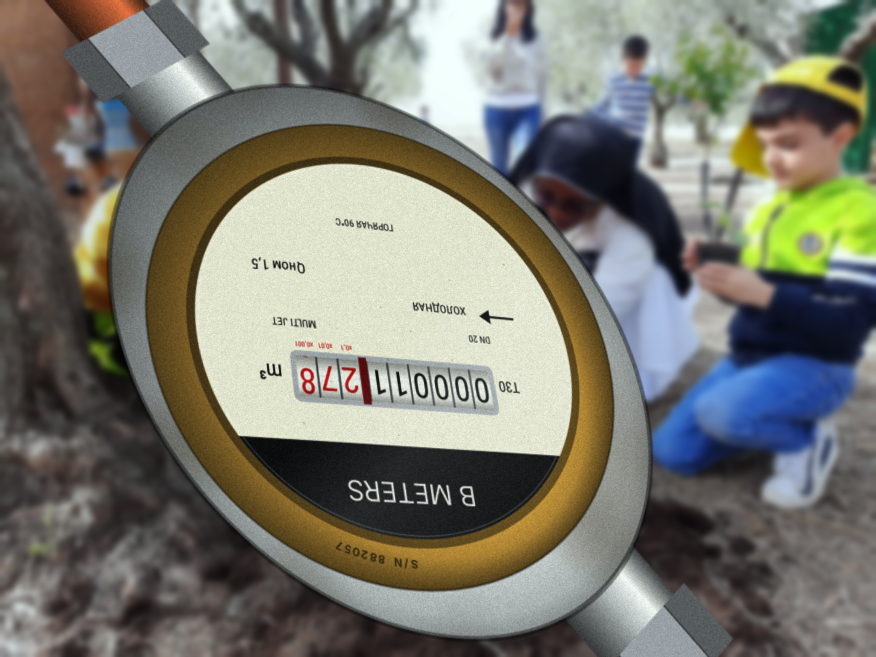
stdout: 11.278 (m³)
